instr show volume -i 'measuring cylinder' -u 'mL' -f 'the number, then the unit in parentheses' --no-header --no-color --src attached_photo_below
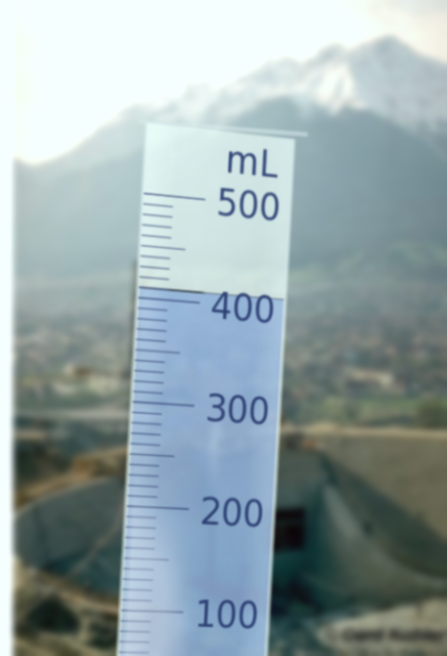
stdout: 410 (mL)
